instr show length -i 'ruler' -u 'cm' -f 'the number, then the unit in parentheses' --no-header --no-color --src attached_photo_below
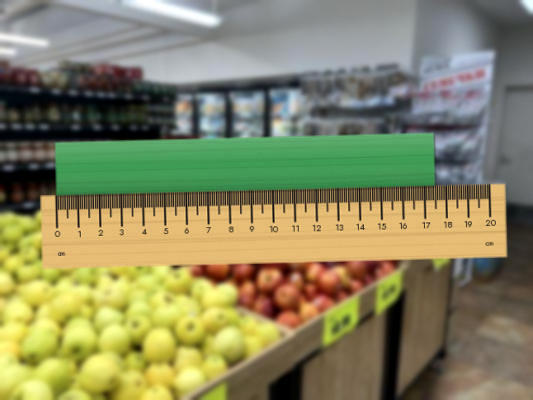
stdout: 17.5 (cm)
